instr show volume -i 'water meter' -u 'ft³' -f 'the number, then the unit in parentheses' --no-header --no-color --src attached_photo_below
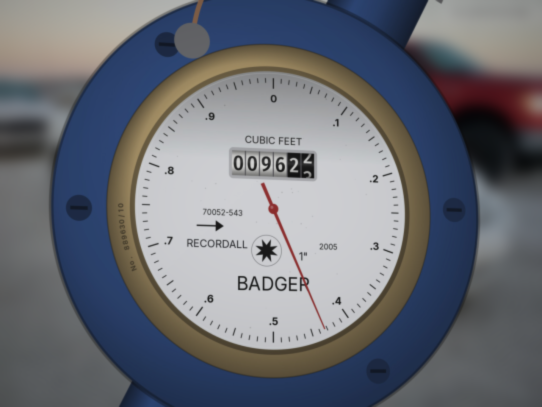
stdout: 9622.43 (ft³)
